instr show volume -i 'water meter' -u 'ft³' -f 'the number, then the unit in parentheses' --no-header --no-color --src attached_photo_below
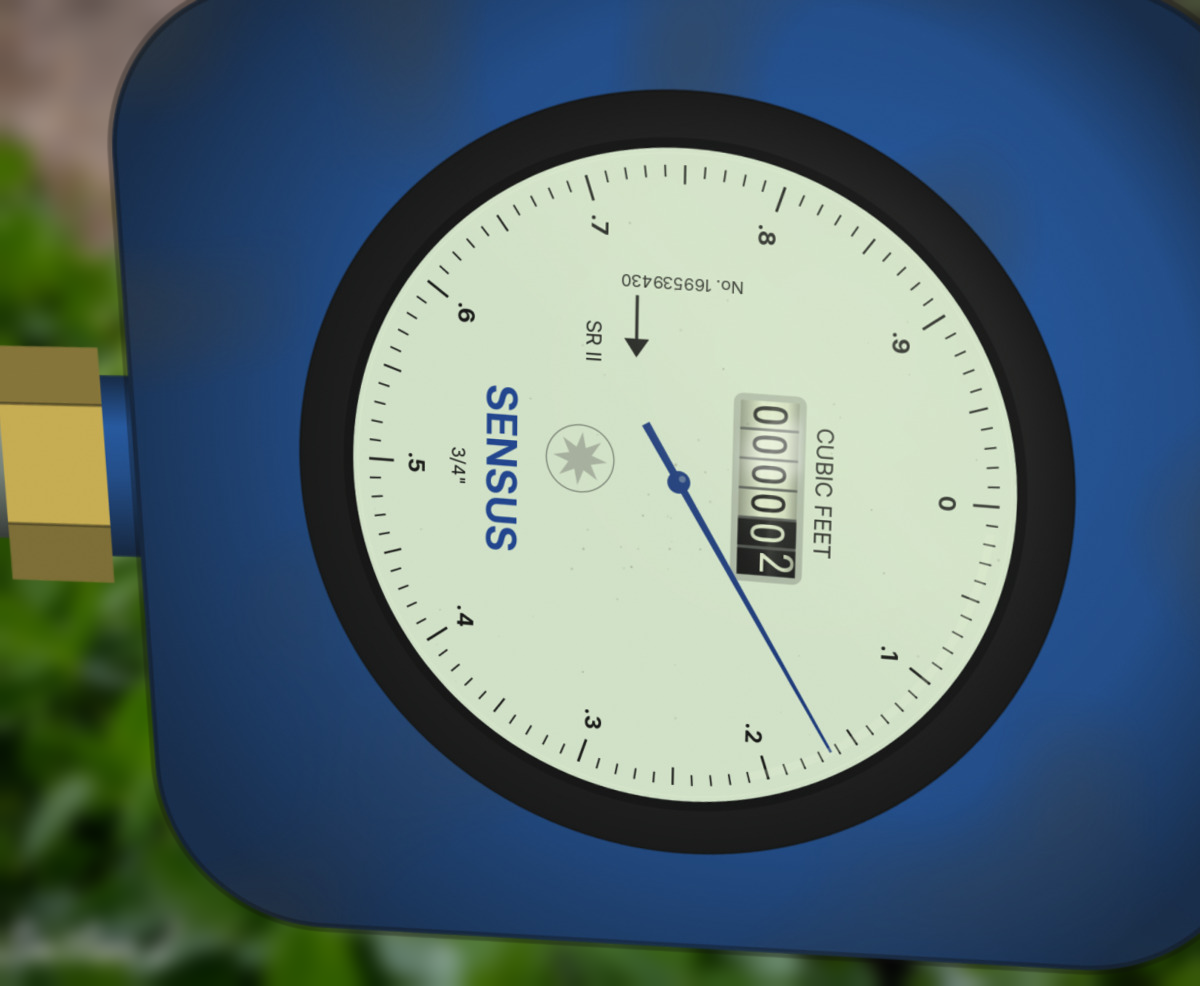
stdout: 2.16 (ft³)
